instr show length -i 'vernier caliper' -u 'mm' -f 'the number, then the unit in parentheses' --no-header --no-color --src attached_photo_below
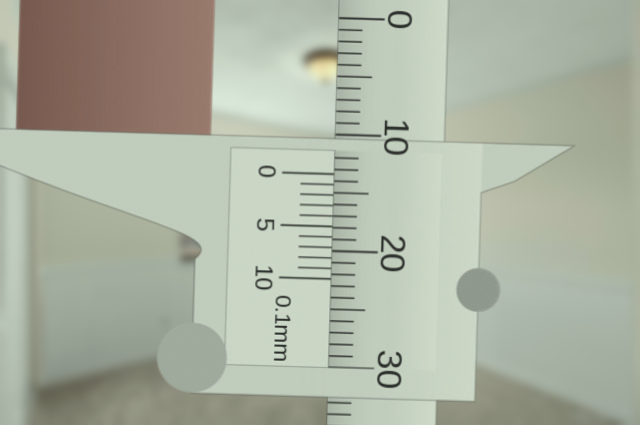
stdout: 13.4 (mm)
